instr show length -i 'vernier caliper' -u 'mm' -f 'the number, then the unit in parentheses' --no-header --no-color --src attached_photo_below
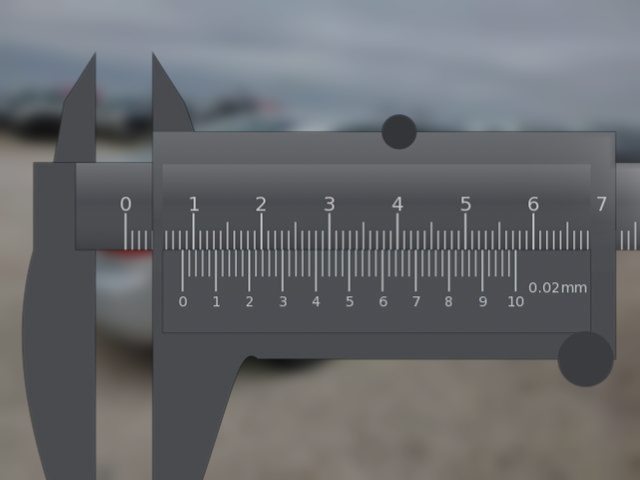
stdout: 8.4 (mm)
